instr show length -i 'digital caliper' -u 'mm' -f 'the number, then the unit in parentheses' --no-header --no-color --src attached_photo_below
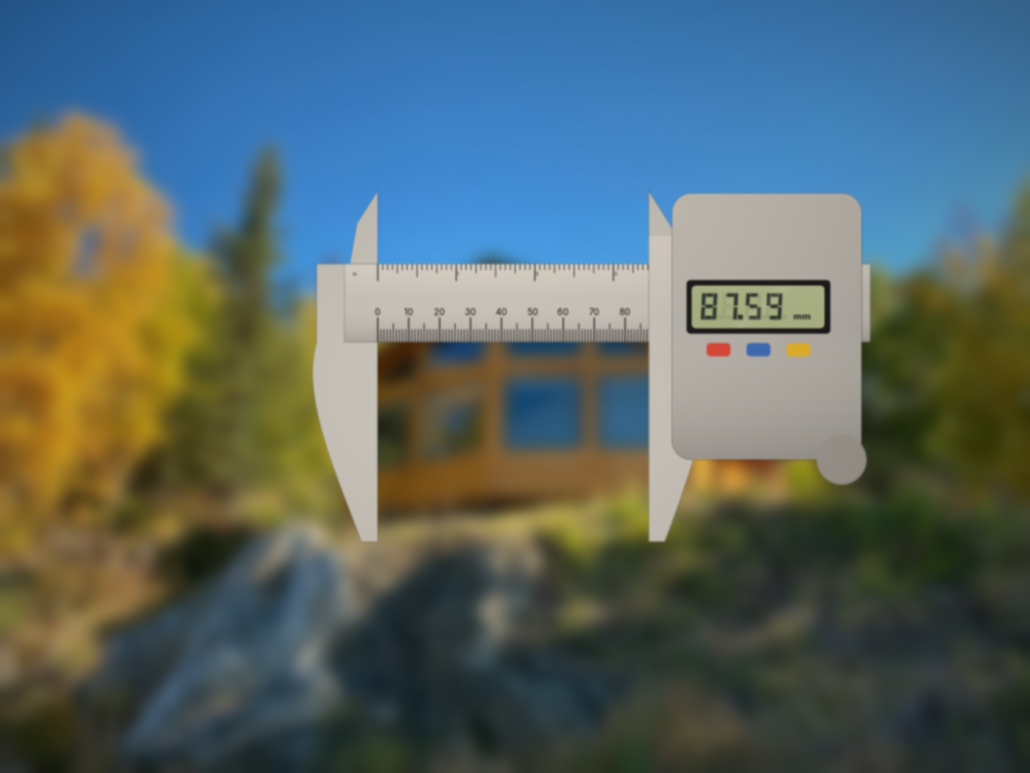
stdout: 87.59 (mm)
